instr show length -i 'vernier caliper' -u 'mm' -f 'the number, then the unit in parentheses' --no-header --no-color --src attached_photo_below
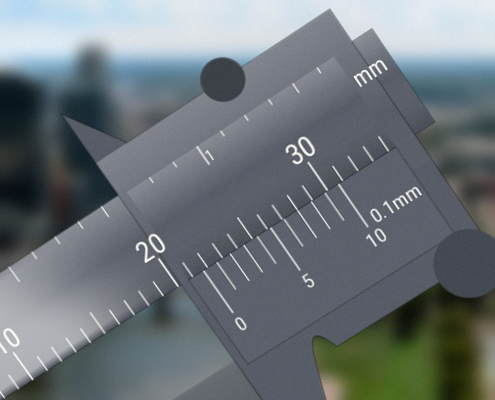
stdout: 21.7 (mm)
